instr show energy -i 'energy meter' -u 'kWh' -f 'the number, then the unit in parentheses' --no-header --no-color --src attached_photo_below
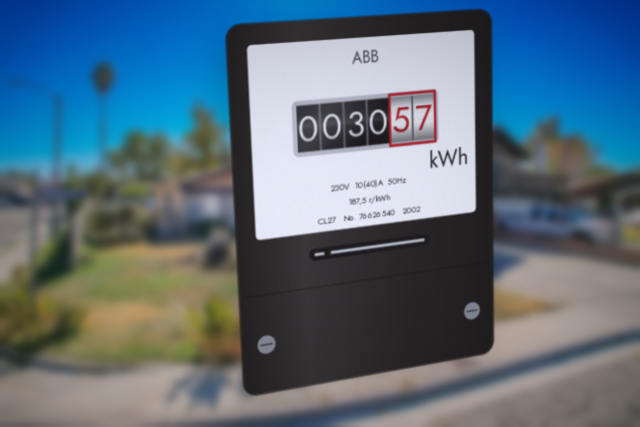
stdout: 30.57 (kWh)
